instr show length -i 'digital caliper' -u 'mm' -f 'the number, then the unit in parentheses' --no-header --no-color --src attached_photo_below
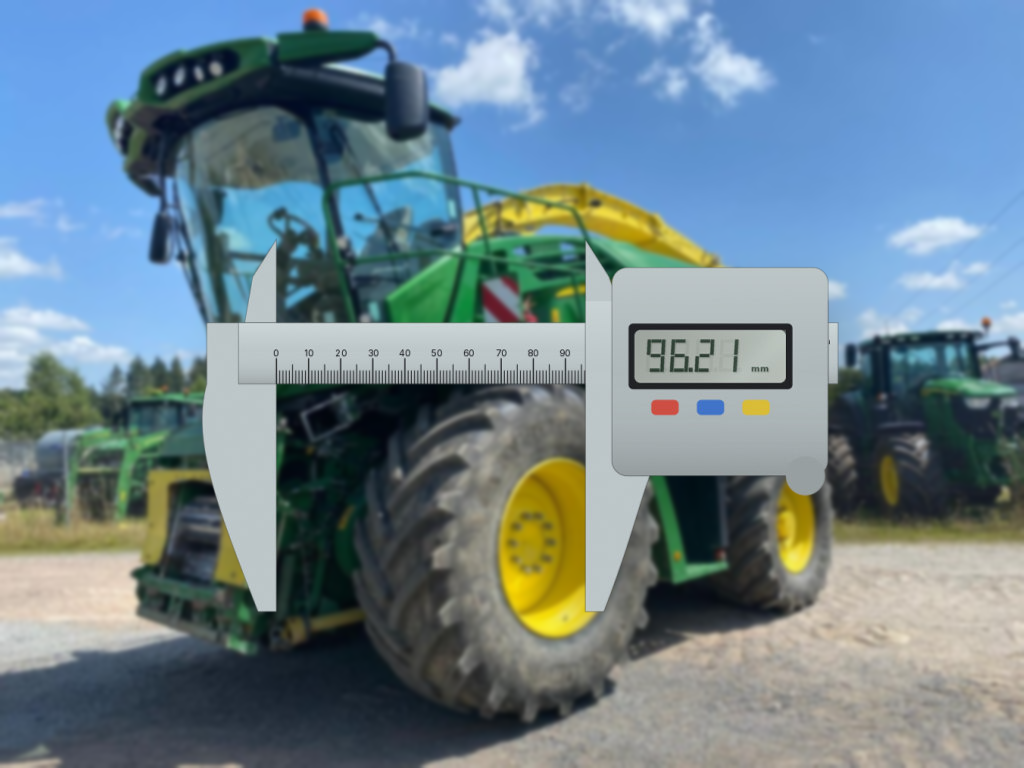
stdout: 96.21 (mm)
